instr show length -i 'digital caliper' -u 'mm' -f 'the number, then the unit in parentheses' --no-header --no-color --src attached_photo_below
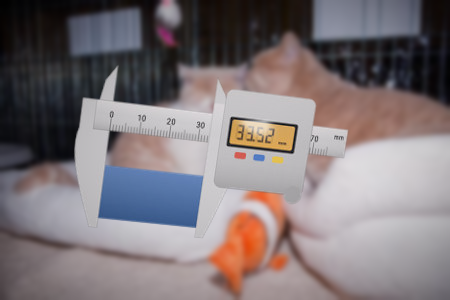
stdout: 33.52 (mm)
